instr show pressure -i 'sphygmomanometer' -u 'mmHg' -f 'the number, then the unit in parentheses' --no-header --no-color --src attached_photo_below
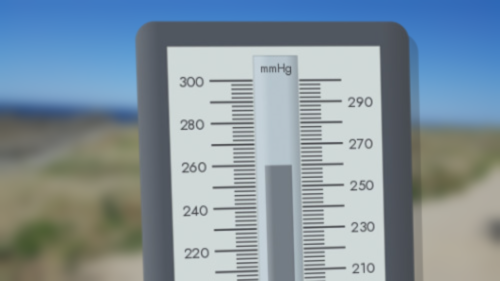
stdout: 260 (mmHg)
